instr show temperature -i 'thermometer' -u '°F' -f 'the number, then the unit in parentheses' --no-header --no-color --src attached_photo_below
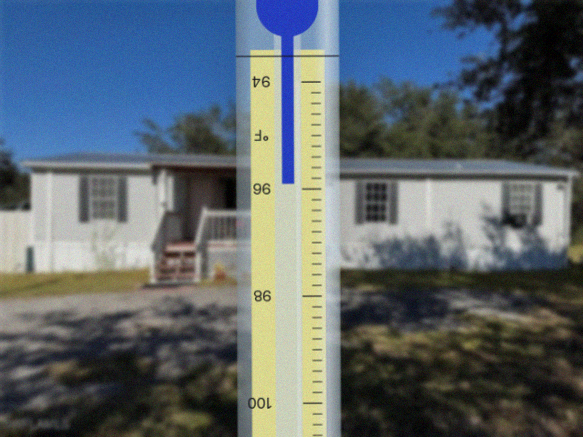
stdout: 95.9 (°F)
